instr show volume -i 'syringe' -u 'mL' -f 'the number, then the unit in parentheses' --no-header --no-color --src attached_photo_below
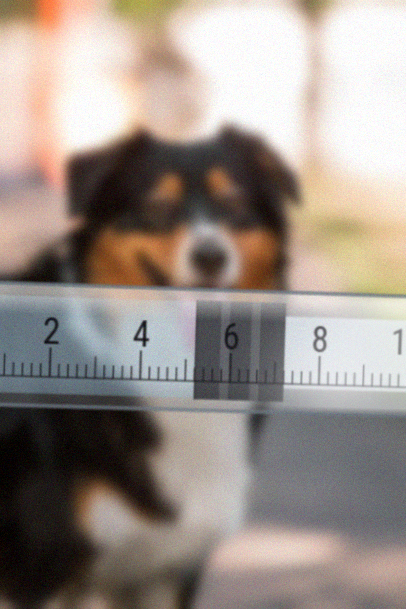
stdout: 5.2 (mL)
